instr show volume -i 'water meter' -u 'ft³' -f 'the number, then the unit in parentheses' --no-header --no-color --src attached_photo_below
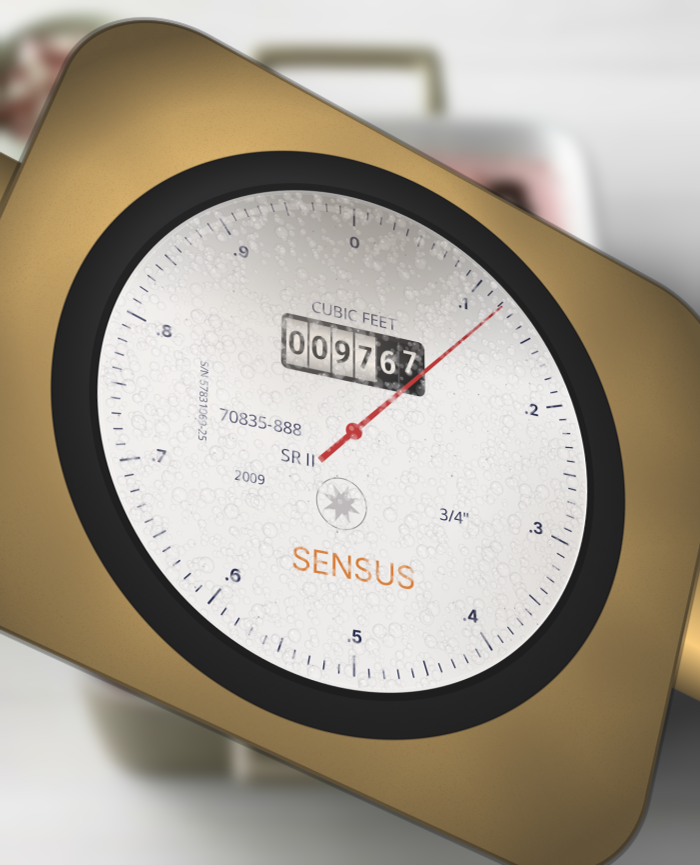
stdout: 9767.12 (ft³)
